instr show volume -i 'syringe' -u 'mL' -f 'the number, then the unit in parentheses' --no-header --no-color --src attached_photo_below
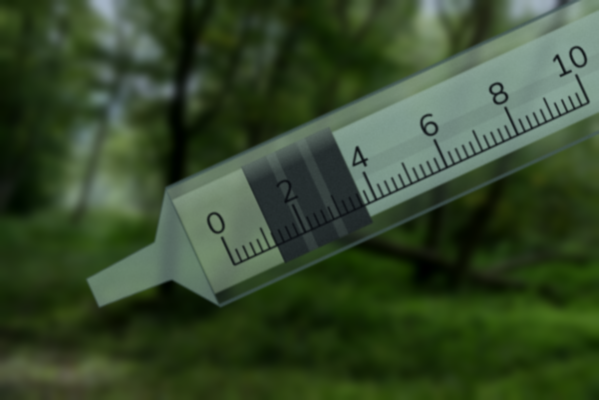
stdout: 1.2 (mL)
